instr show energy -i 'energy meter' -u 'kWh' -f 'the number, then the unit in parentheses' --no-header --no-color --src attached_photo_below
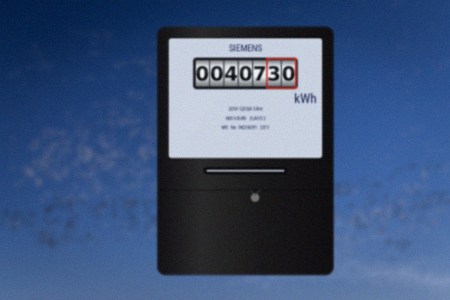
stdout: 407.30 (kWh)
